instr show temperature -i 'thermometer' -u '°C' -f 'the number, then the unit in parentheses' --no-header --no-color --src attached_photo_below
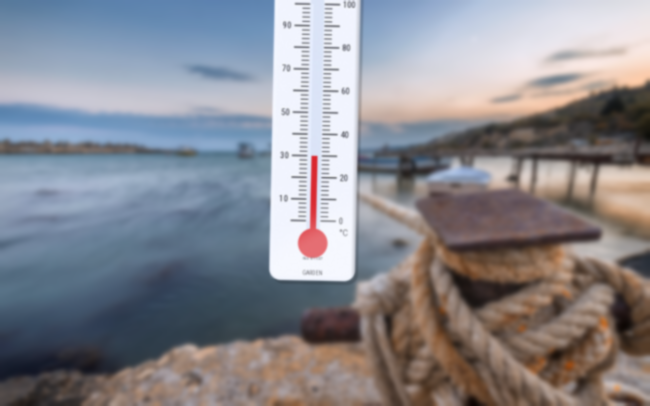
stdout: 30 (°C)
